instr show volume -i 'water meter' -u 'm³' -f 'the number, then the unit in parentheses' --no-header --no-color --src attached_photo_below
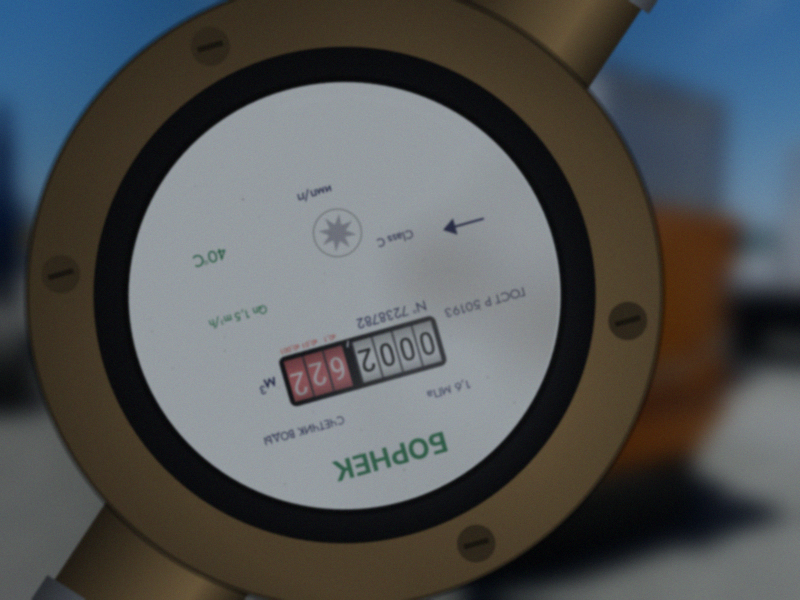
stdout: 2.622 (m³)
